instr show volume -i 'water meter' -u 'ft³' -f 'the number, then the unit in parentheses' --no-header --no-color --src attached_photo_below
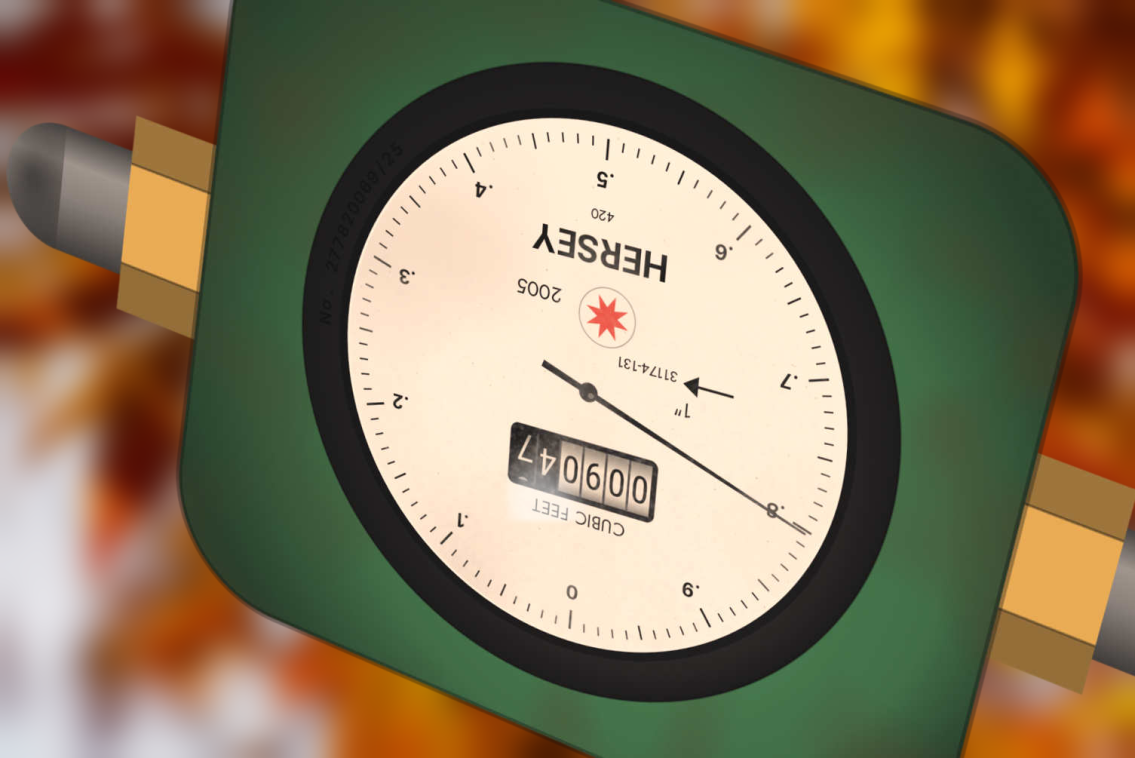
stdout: 9046.80 (ft³)
